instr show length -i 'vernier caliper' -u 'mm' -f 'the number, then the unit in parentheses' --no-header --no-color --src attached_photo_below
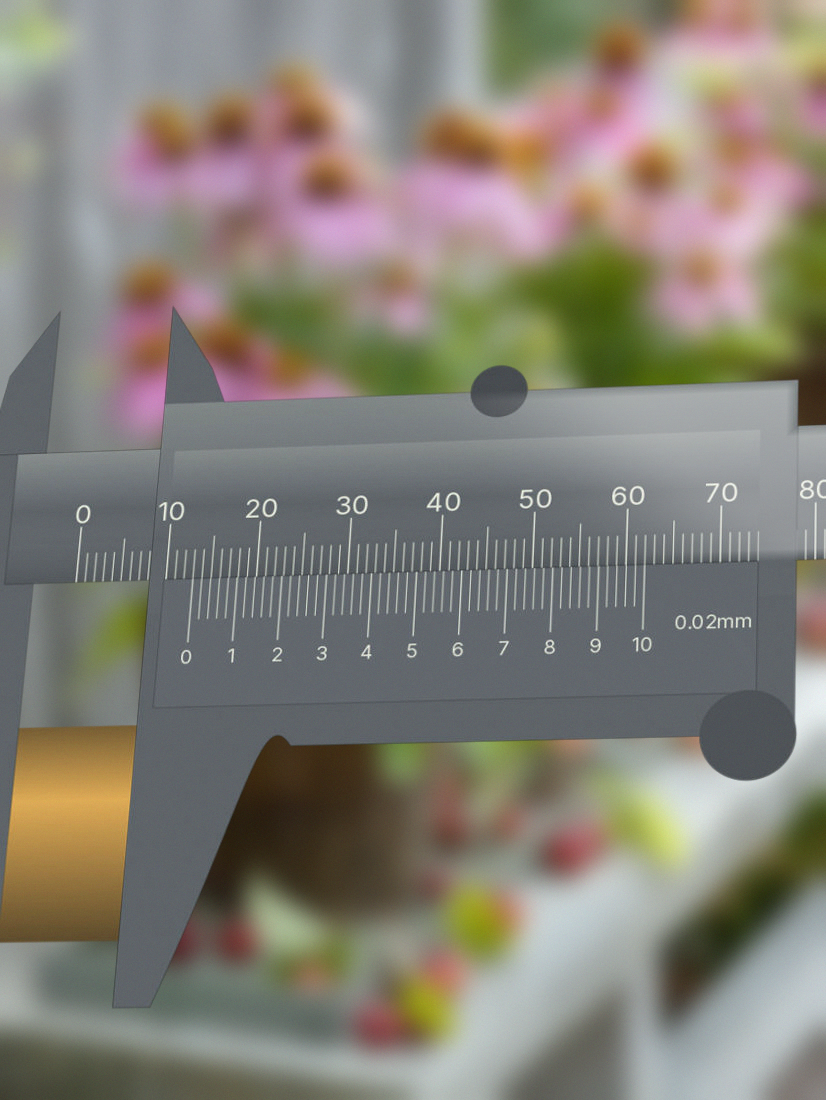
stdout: 13.0 (mm)
